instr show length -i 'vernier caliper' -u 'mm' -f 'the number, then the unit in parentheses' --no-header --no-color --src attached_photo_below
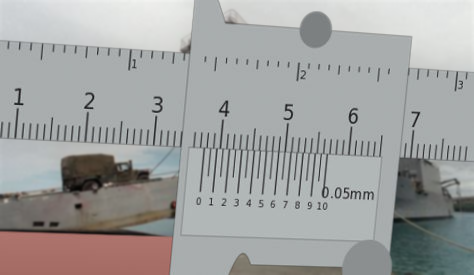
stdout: 37.6 (mm)
